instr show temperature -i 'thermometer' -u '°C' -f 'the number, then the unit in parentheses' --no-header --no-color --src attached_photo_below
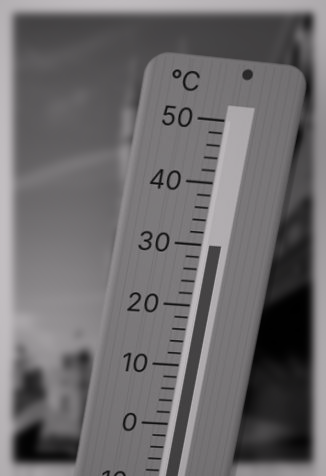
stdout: 30 (°C)
